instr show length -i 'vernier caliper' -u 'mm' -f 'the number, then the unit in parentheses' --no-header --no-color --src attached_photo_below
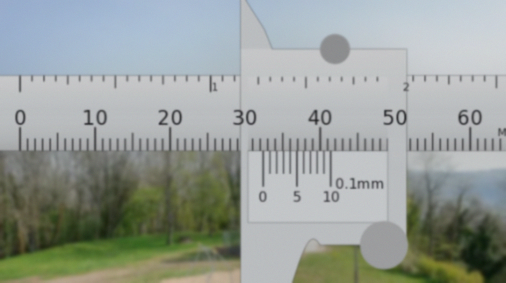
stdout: 32.4 (mm)
